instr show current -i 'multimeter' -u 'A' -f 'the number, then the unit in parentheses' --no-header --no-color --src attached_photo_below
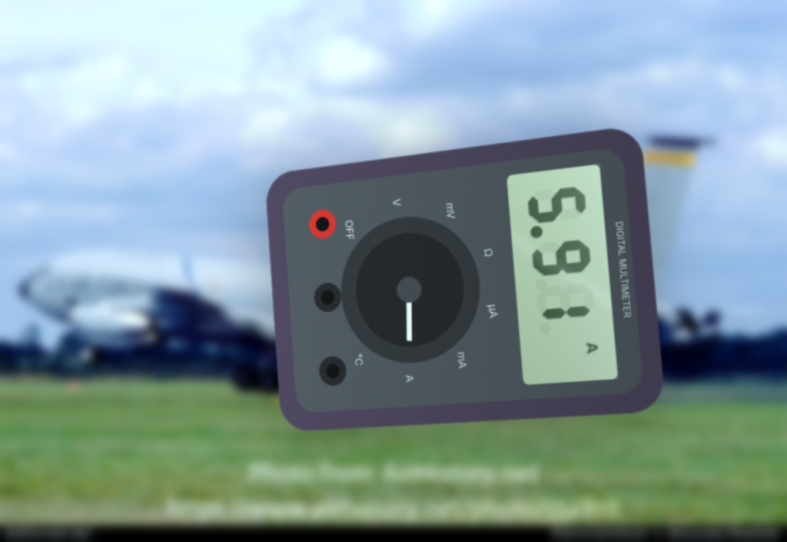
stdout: 5.91 (A)
